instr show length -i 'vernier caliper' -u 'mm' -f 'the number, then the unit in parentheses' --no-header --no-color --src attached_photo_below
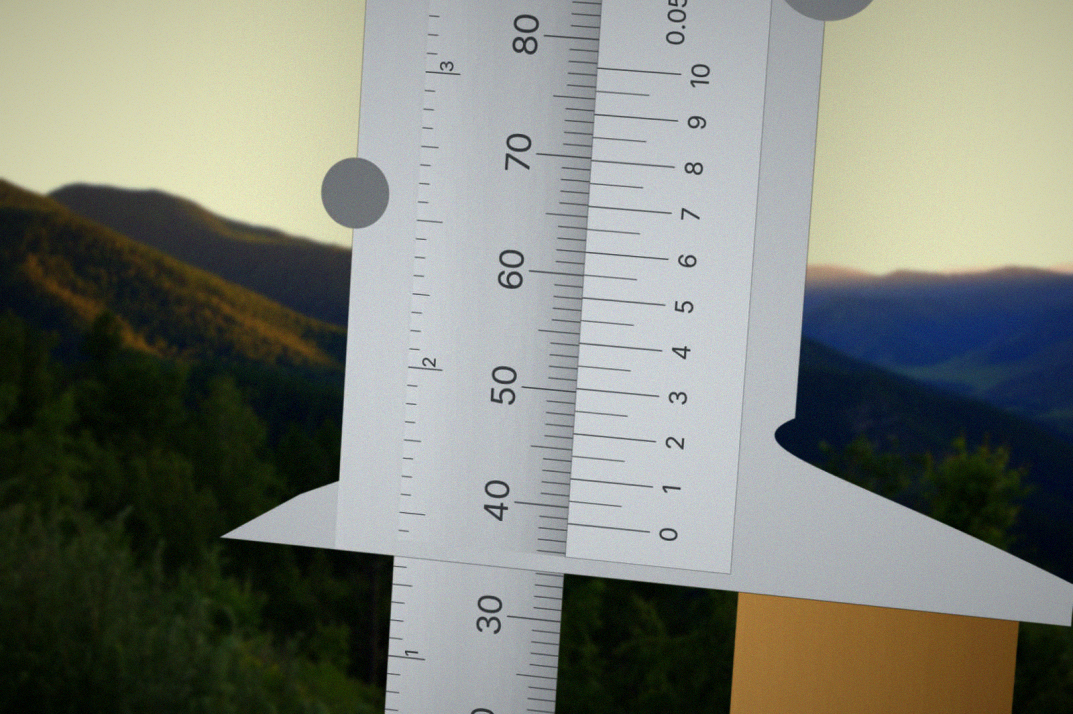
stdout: 38.6 (mm)
